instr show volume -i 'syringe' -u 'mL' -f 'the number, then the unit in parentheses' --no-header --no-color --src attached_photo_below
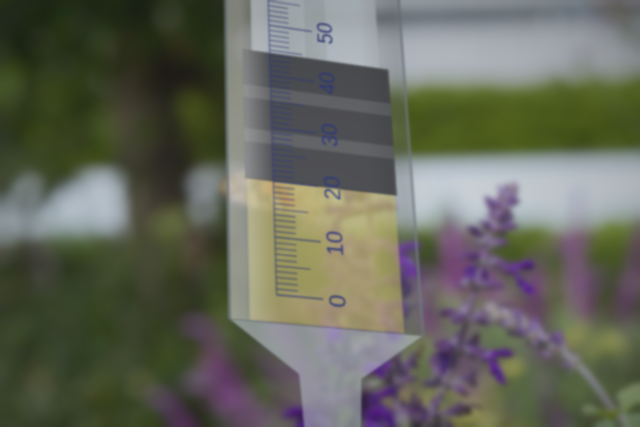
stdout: 20 (mL)
